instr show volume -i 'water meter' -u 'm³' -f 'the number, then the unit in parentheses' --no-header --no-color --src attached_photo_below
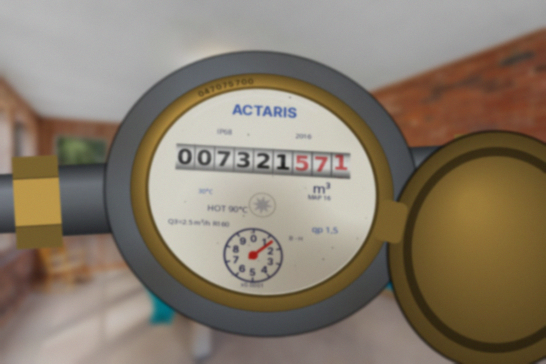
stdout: 7321.5711 (m³)
